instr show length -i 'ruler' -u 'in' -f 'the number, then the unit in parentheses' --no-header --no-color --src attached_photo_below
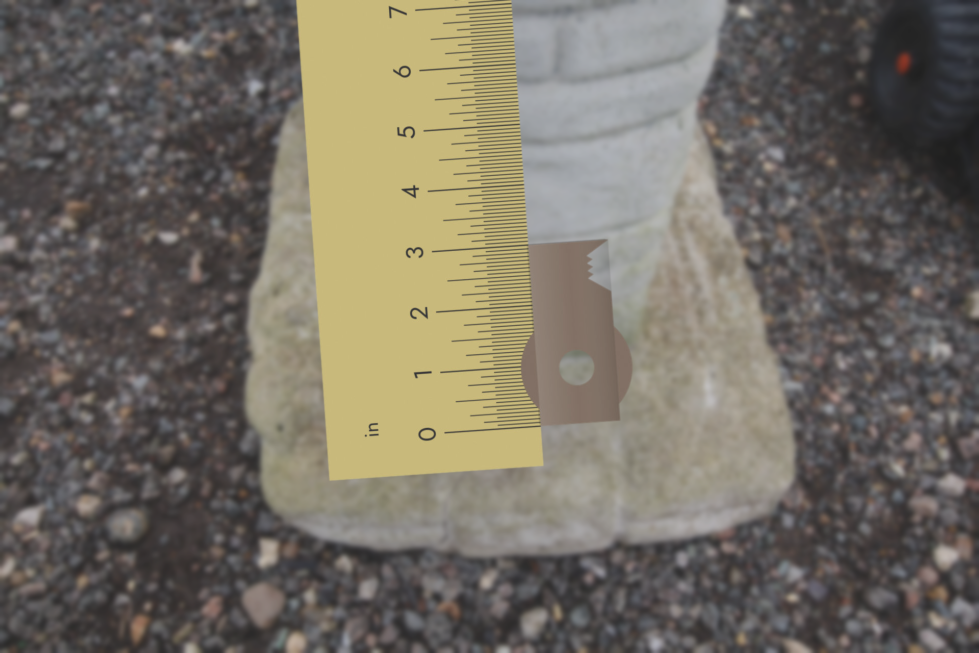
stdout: 3 (in)
